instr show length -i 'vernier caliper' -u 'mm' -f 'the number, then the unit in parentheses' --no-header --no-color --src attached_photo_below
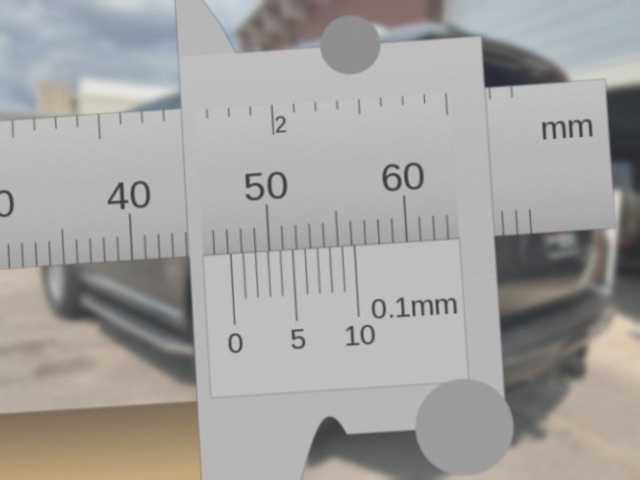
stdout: 47.2 (mm)
